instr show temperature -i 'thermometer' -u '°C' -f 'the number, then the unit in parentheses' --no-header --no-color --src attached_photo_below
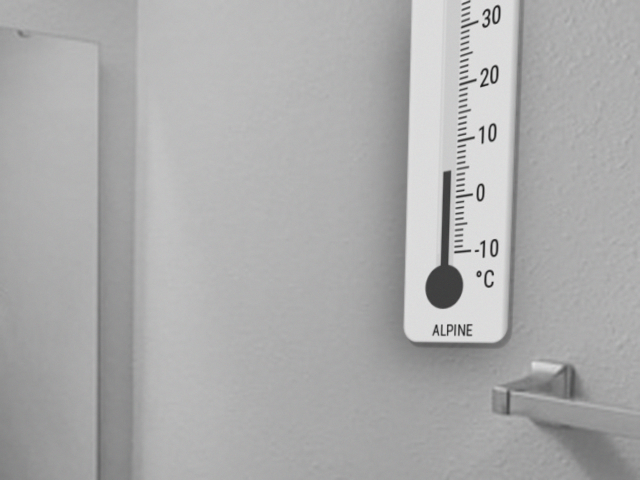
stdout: 5 (°C)
